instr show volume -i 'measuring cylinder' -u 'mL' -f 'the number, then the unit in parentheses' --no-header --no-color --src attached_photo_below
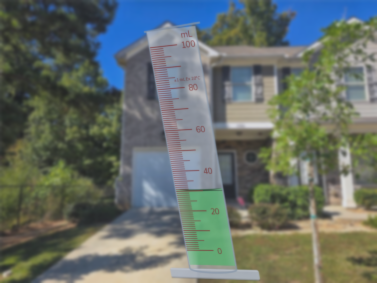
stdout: 30 (mL)
